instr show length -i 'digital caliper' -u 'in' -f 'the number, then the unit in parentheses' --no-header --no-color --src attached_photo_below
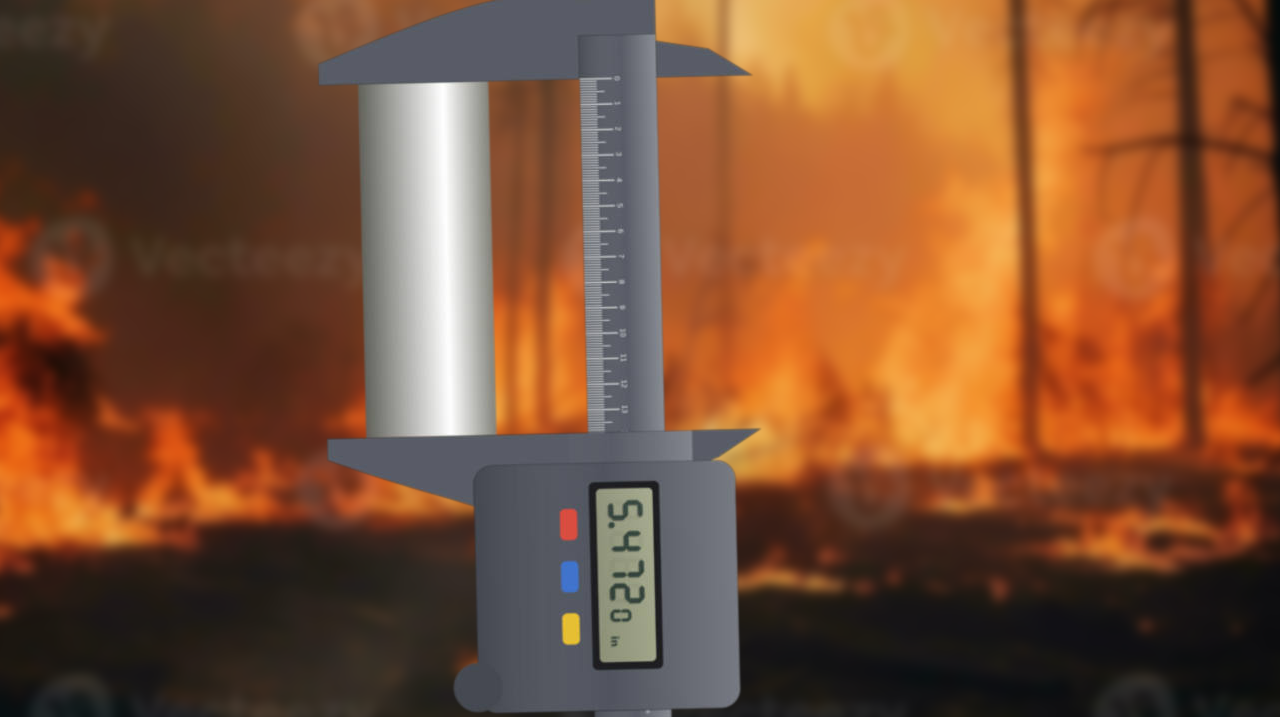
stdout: 5.4720 (in)
